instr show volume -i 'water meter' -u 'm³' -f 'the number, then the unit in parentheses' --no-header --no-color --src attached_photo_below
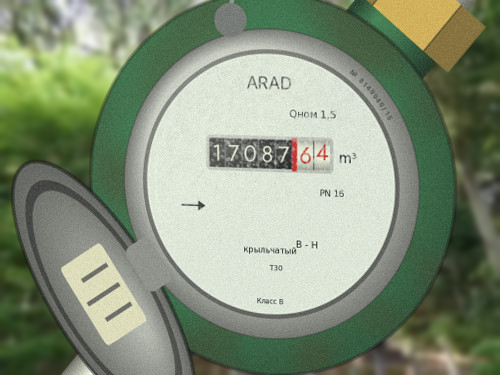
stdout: 17087.64 (m³)
